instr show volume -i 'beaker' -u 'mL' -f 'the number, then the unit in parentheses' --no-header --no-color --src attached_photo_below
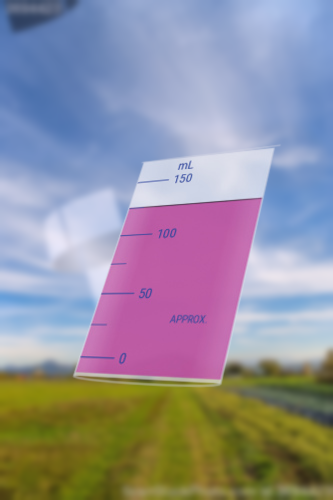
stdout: 125 (mL)
